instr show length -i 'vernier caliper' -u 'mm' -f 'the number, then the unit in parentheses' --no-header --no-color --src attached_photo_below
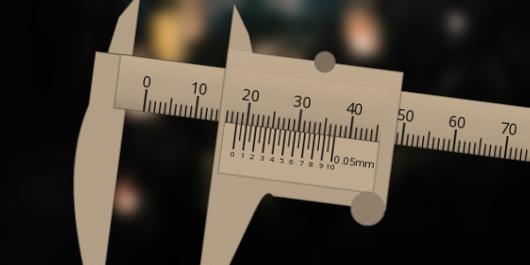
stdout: 18.0 (mm)
